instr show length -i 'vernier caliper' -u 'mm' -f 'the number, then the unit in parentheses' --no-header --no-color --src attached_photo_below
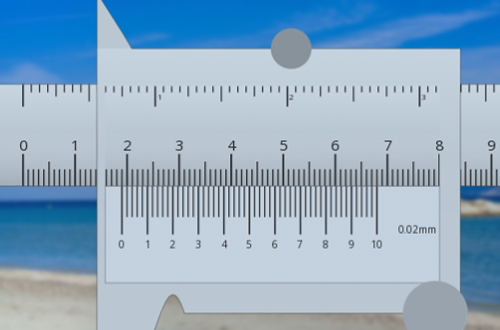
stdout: 19.0 (mm)
